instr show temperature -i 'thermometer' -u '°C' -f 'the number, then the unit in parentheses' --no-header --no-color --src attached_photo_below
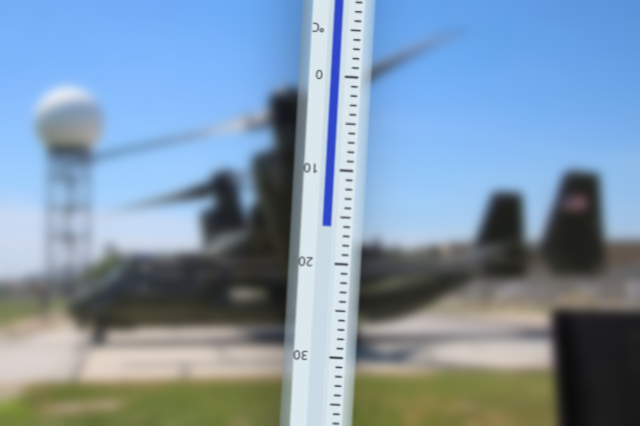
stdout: 16 (°C)
